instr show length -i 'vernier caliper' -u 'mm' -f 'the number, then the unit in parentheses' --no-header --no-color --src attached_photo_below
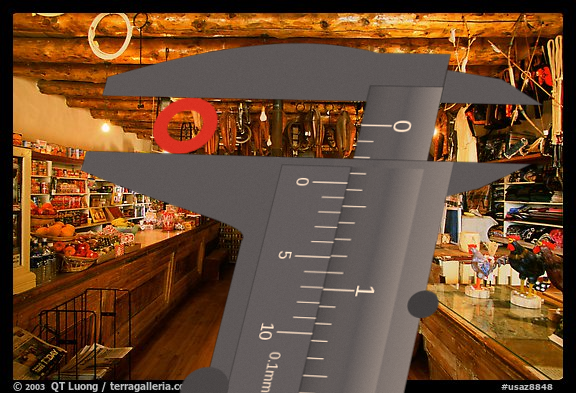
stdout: 3.6 (mm)
